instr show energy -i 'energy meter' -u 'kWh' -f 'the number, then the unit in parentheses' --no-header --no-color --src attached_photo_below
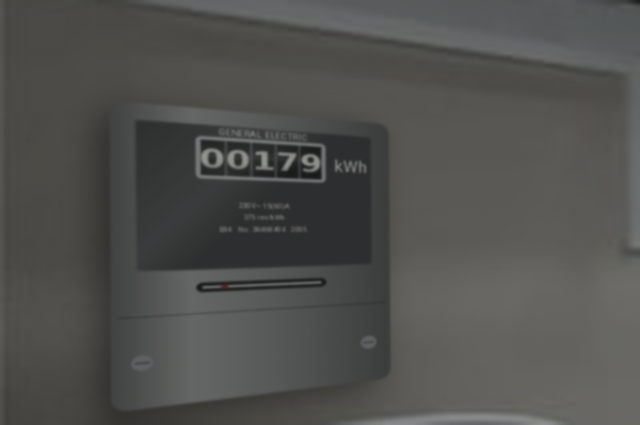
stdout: 179 (kWh)
